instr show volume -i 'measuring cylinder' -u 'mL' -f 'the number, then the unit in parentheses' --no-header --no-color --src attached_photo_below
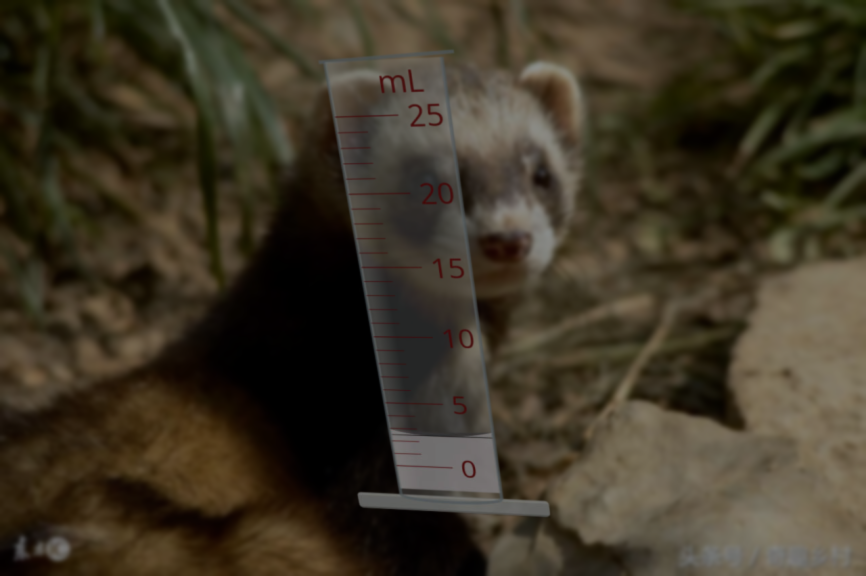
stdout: 2.5 (mL)
